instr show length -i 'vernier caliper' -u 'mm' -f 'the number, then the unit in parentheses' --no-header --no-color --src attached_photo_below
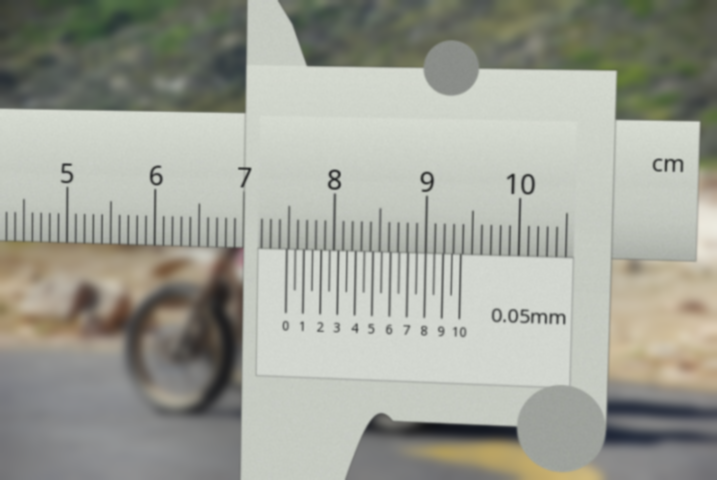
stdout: 74.8 (mm)
